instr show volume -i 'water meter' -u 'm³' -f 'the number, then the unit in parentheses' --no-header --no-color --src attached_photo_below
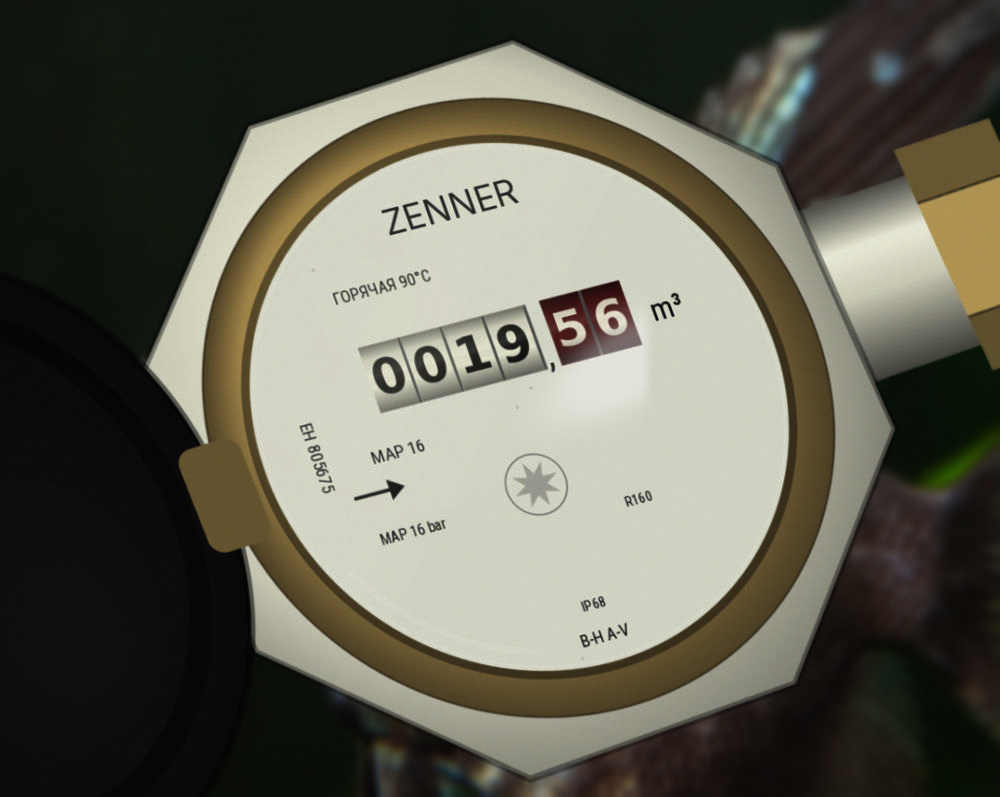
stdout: 19.56 (m³)
